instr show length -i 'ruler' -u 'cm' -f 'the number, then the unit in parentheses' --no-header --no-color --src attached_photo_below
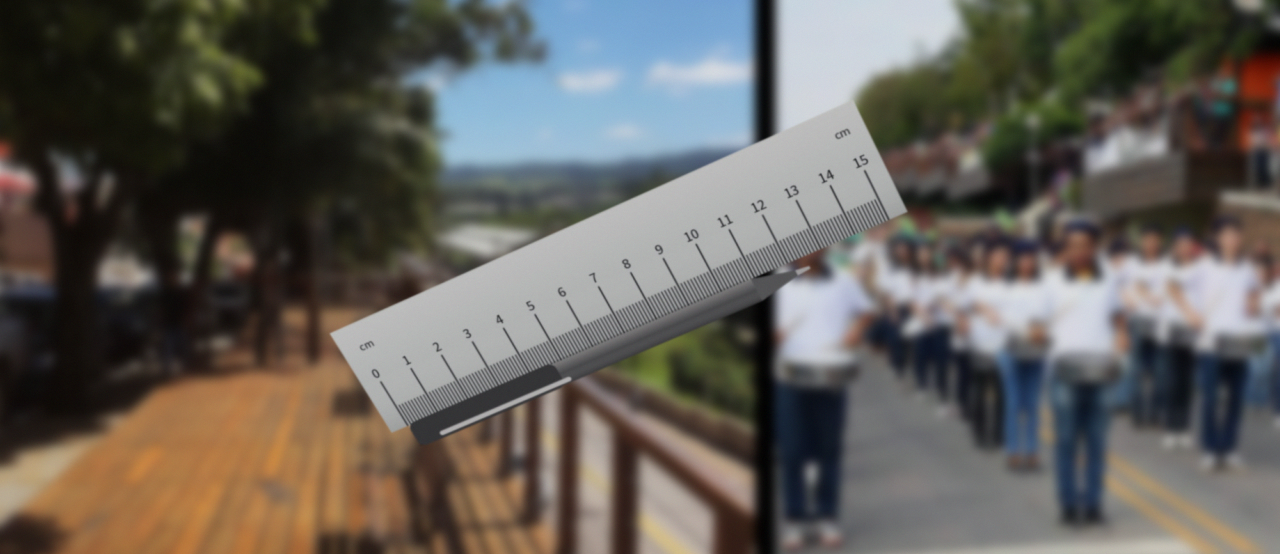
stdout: 12.5 (cm)
